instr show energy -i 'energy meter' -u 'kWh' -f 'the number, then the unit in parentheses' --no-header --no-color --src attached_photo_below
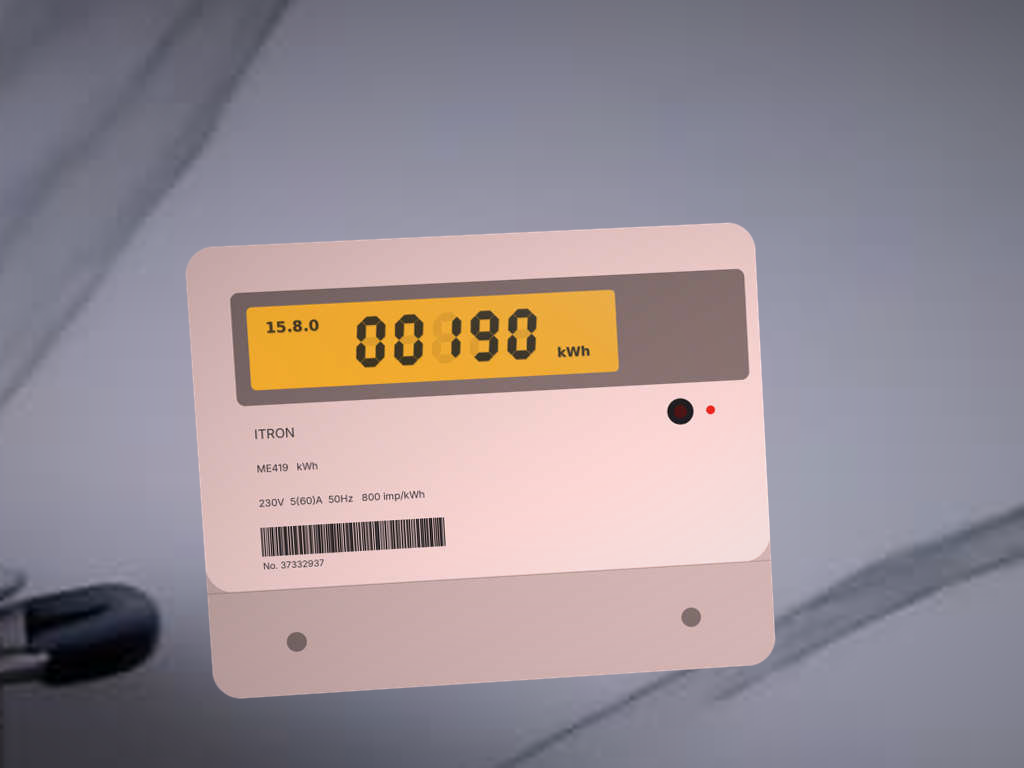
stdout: 190 (kWh)
